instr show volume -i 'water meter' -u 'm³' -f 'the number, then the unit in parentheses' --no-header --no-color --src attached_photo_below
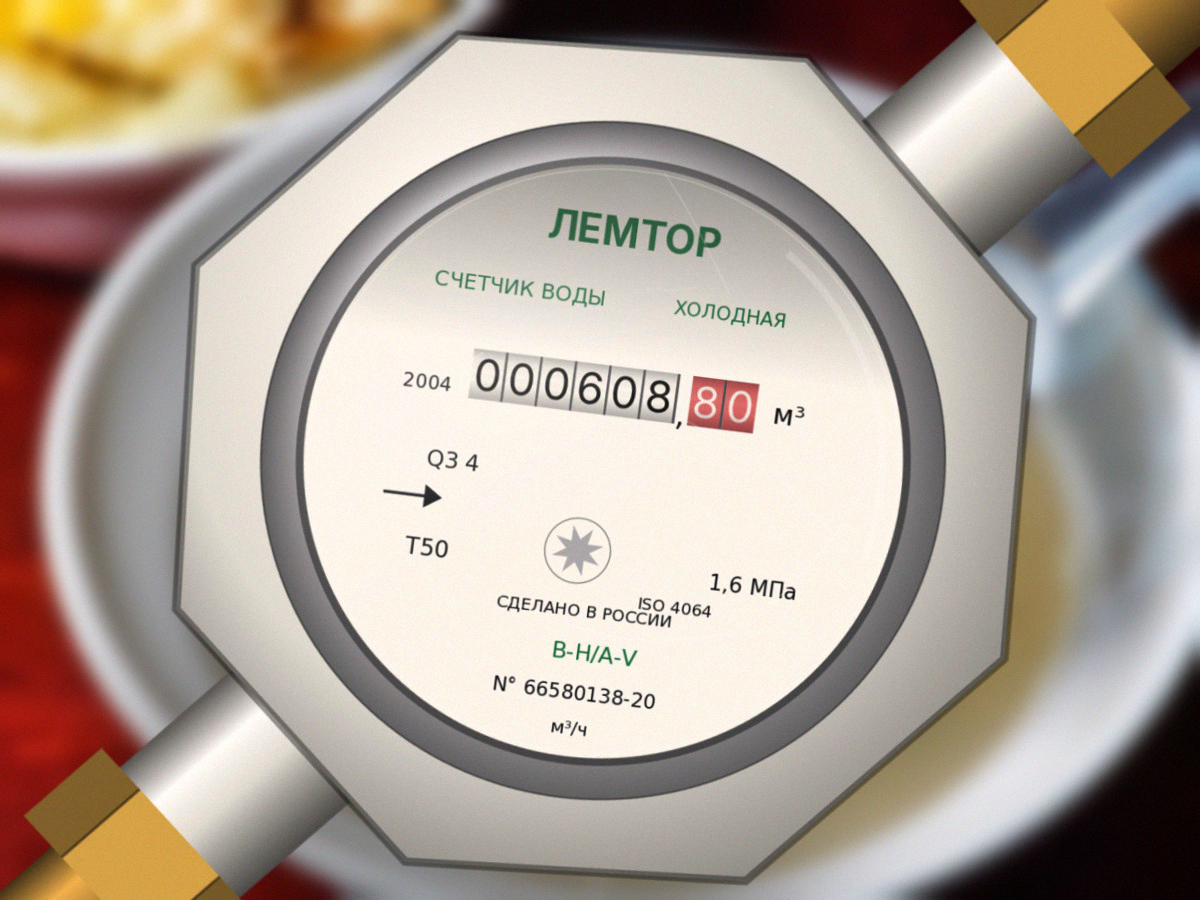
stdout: 608.80 (m³)
